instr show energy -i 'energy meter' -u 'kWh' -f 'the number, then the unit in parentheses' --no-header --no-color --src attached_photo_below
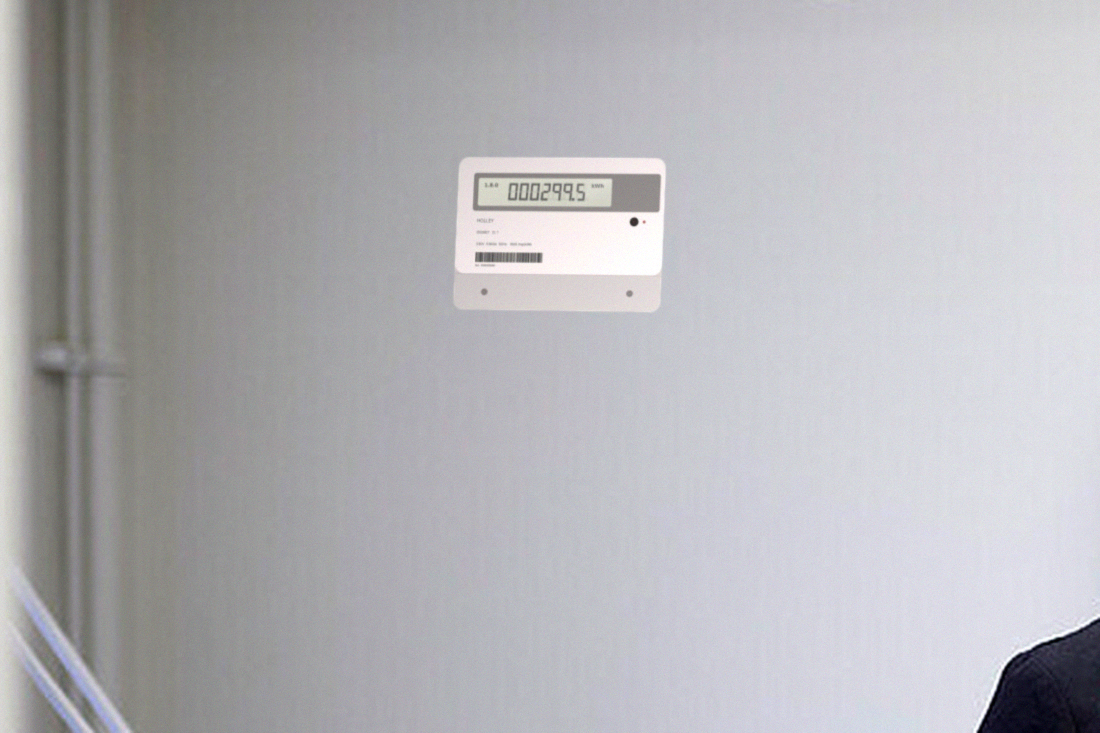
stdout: 299.5 (kWh)
